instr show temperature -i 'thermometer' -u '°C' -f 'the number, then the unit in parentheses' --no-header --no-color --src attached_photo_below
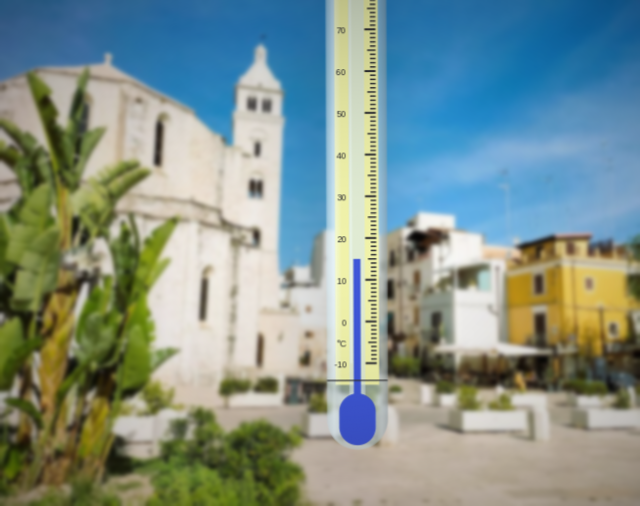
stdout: 15 (°C)
